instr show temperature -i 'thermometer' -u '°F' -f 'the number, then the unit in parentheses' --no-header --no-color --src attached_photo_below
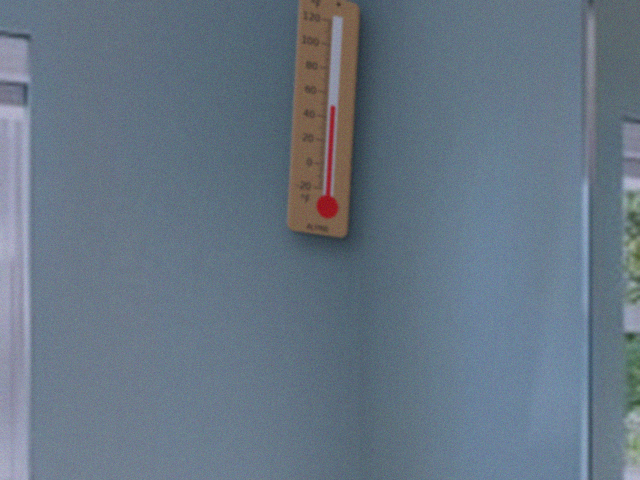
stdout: 50 (°F)
